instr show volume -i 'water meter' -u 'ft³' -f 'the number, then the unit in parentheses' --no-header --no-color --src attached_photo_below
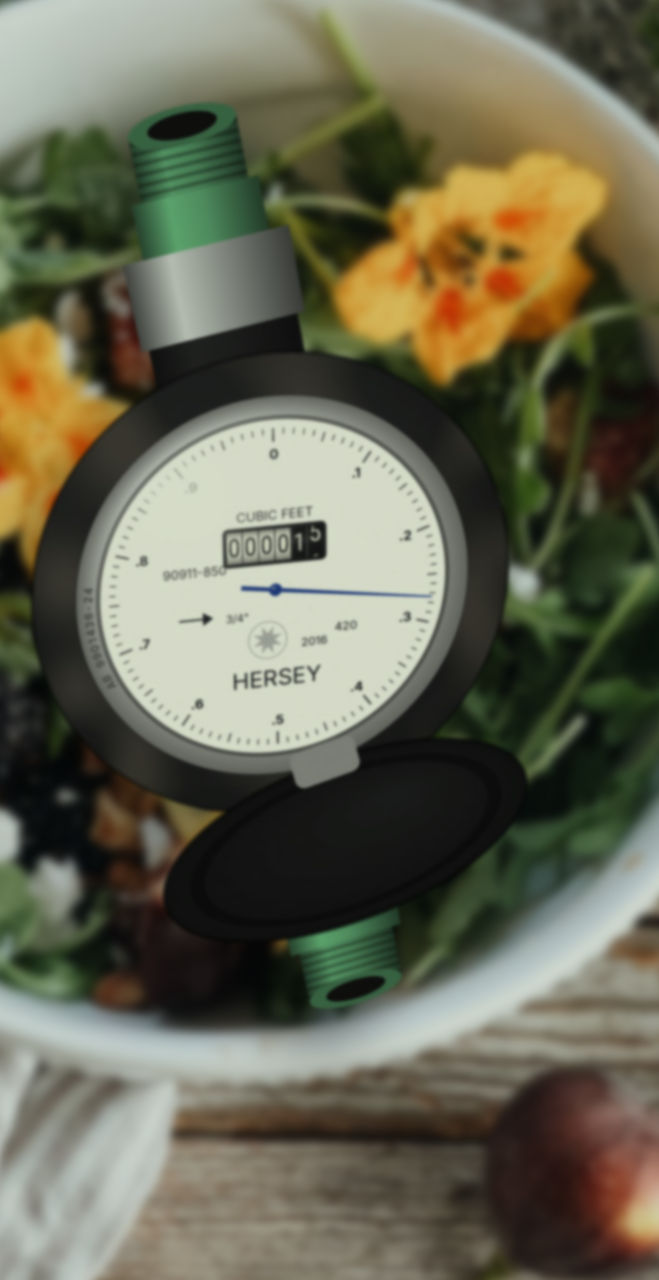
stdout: 15.27 (ft³)
